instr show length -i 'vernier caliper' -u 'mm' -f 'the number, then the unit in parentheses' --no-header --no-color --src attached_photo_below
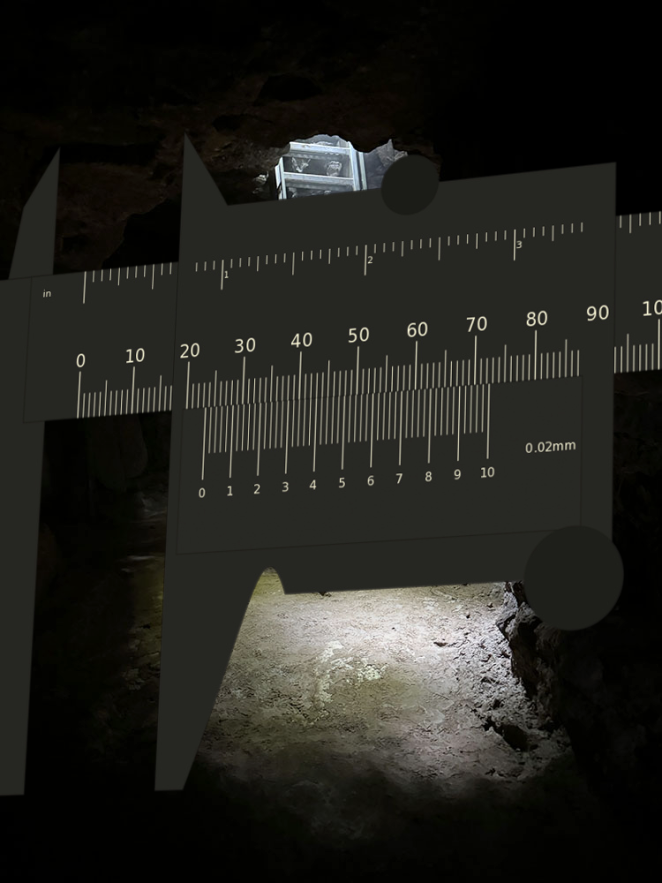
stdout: 23.4 (mm)
